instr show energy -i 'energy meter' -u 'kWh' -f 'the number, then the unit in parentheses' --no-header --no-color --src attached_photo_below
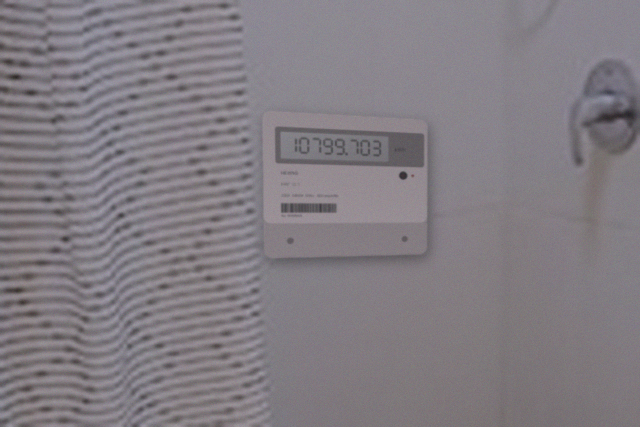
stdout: 10799.703 (kWh)
